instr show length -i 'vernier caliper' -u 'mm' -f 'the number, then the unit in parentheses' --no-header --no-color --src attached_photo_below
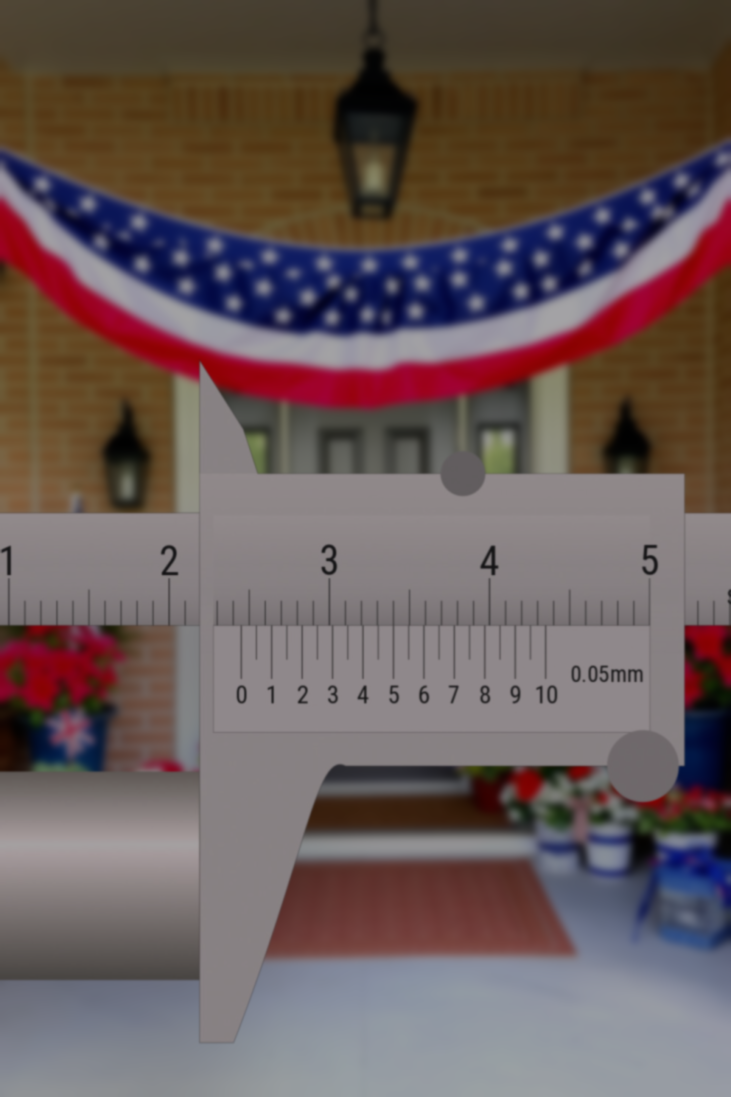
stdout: 24.5 (mm)
